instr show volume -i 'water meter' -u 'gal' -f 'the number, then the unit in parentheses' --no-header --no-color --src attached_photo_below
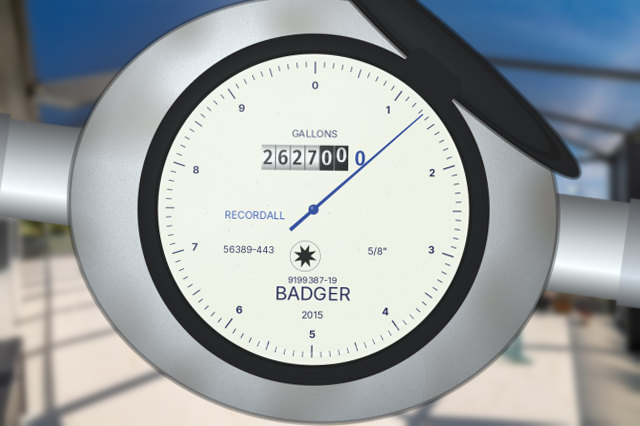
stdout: 2627001.3 (gal)
